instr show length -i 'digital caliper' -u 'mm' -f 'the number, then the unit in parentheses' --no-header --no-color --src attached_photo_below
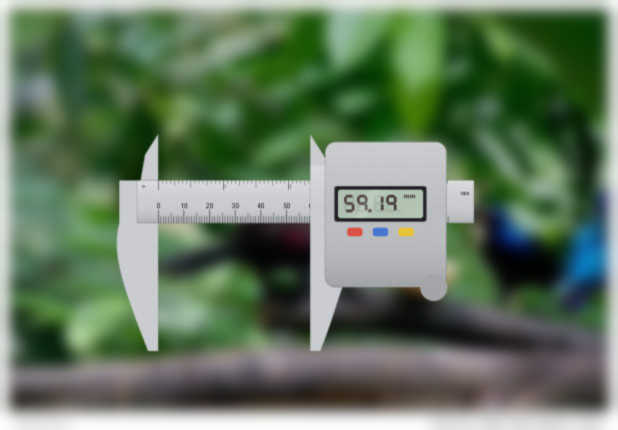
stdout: 59.19 (mm)
